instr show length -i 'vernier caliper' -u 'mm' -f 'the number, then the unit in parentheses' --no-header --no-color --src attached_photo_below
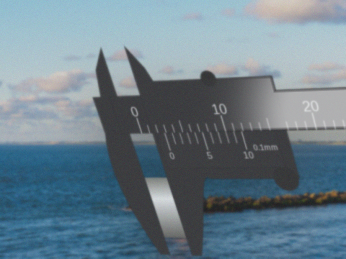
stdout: 2.8 (mm)
